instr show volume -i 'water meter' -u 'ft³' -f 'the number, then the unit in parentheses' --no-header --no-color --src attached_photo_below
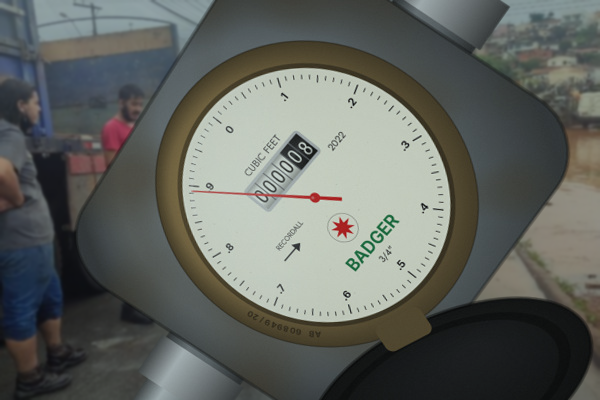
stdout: 7.89 (ft³)
